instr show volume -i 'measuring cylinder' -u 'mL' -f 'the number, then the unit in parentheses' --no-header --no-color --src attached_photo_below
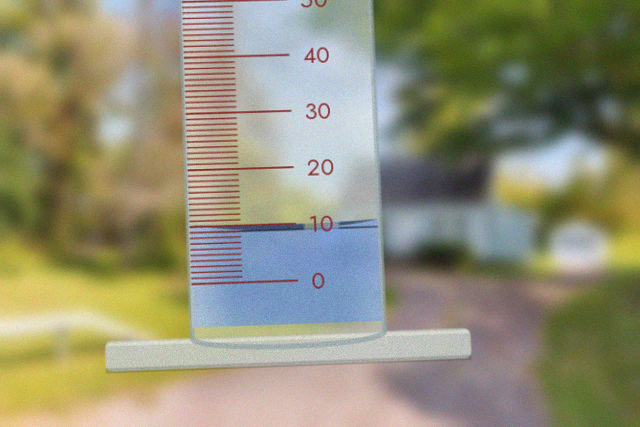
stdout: 9 (mL)
